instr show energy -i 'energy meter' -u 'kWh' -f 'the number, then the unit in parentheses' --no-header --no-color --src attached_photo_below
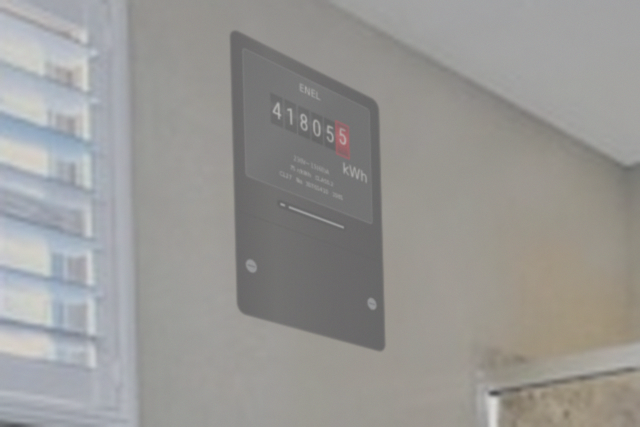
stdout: 41805.5 (kWh)
